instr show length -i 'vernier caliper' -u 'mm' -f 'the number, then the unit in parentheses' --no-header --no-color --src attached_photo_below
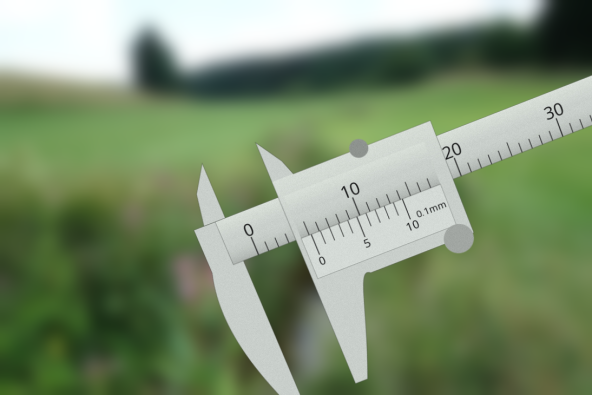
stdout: 5.2 (mm)
